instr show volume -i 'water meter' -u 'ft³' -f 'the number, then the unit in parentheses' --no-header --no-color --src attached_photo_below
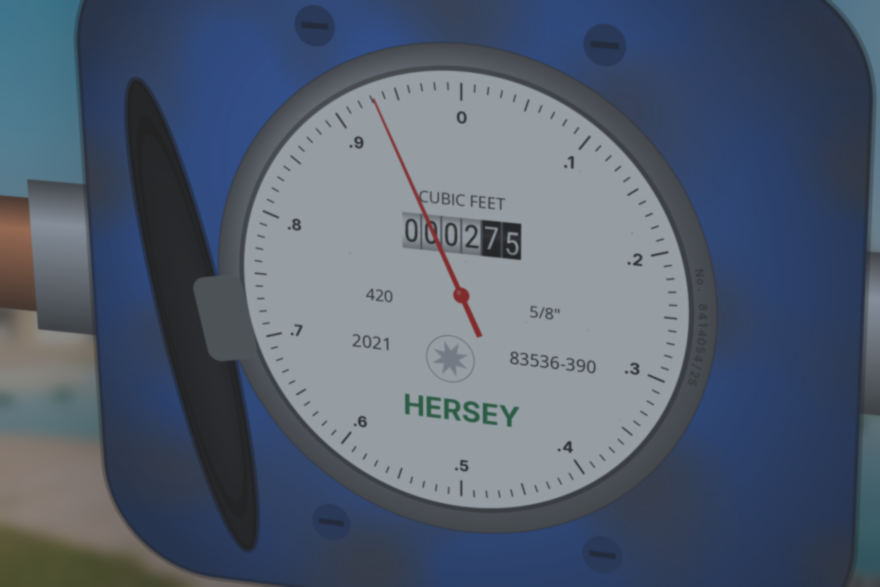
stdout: 274.93 (ft³)
